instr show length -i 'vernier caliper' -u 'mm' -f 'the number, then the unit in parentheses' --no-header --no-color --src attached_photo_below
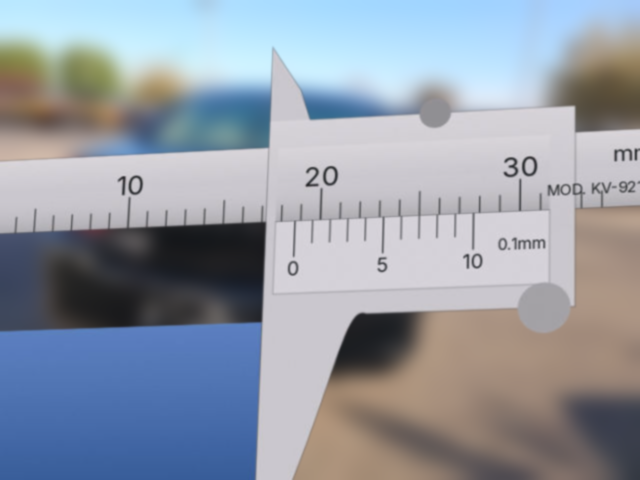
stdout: 18.7 (mm)
